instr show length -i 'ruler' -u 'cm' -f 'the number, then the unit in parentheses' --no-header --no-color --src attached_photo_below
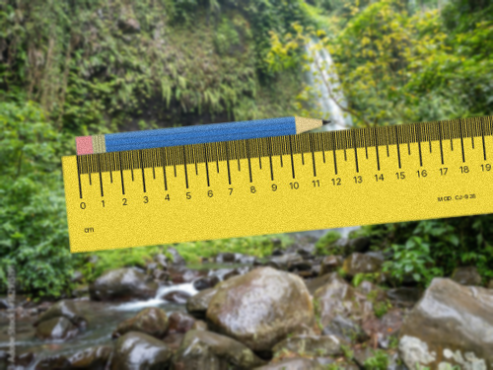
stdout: 12 (cm)
